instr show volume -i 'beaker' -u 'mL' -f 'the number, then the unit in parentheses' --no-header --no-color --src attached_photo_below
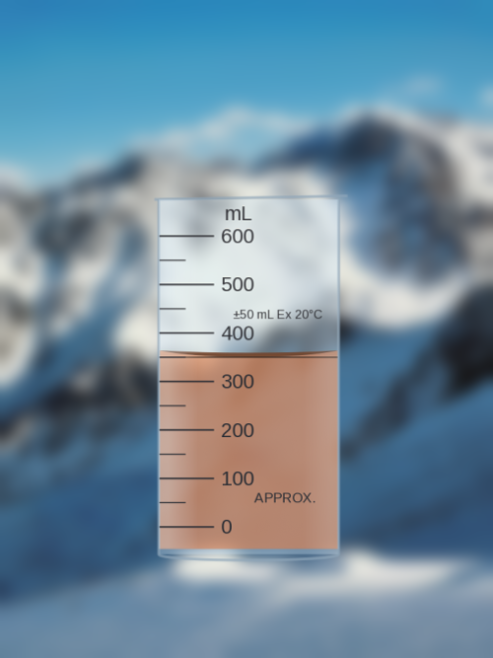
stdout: 350 (mL)
